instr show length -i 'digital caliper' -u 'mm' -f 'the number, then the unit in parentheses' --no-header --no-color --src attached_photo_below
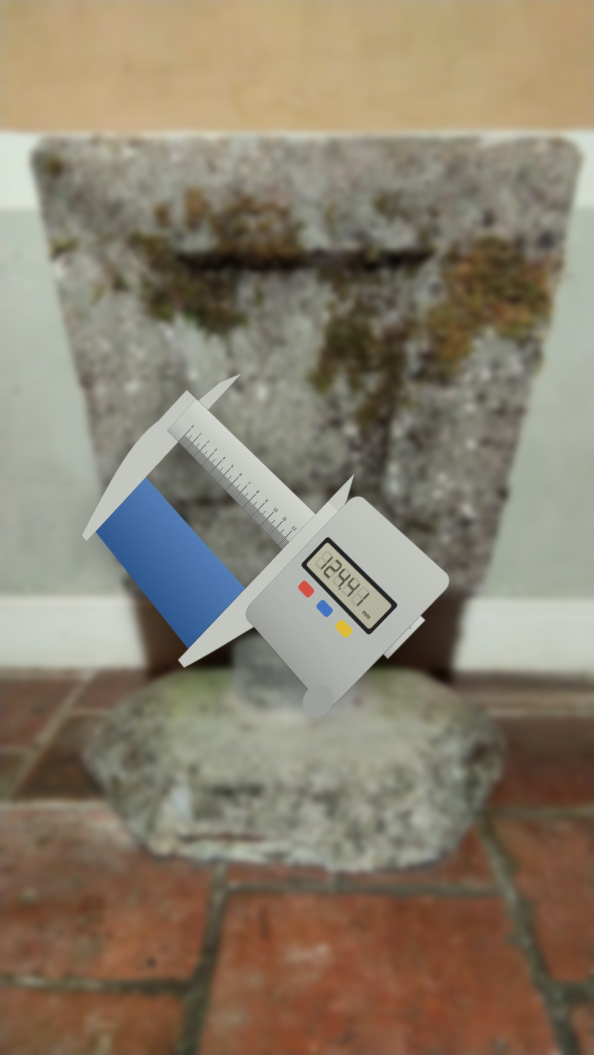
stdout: 124.41 (mm)
